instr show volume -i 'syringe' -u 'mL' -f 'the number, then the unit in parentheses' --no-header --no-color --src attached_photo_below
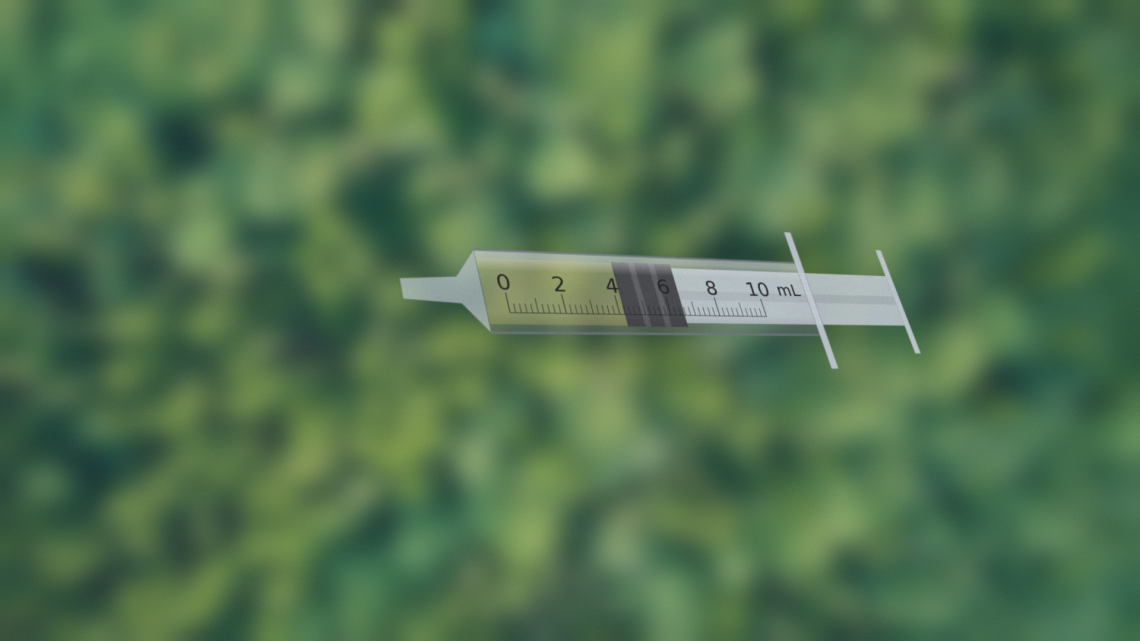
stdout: 4.2 (mL)
